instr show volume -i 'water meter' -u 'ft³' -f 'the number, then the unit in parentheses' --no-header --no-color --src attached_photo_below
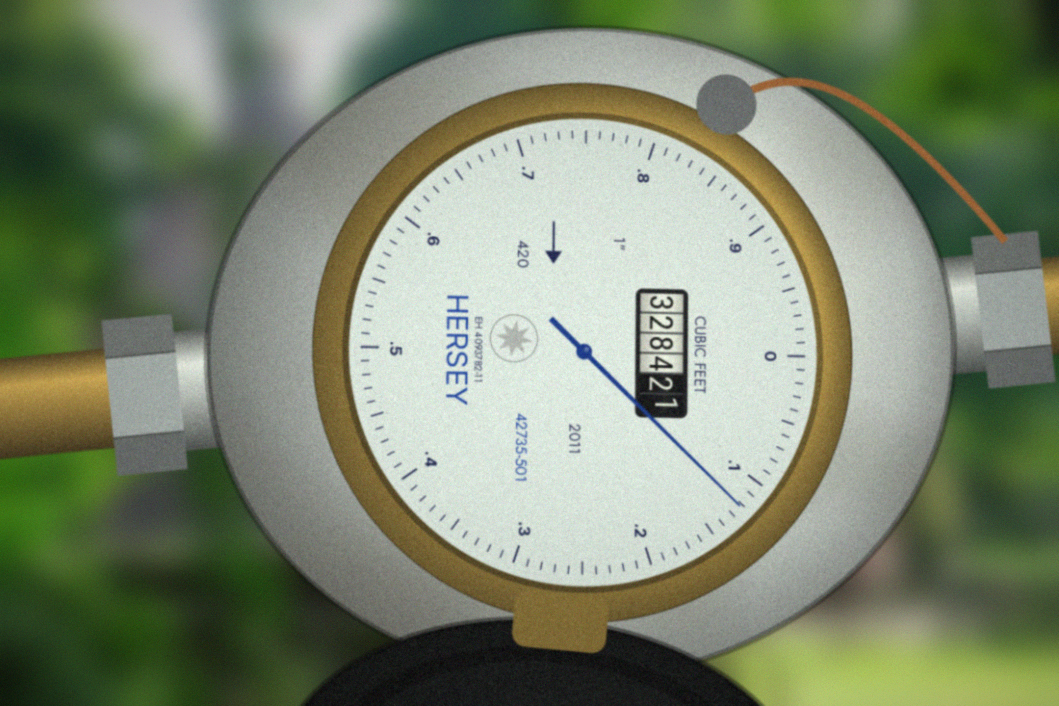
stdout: 328421.12 (ft³)
